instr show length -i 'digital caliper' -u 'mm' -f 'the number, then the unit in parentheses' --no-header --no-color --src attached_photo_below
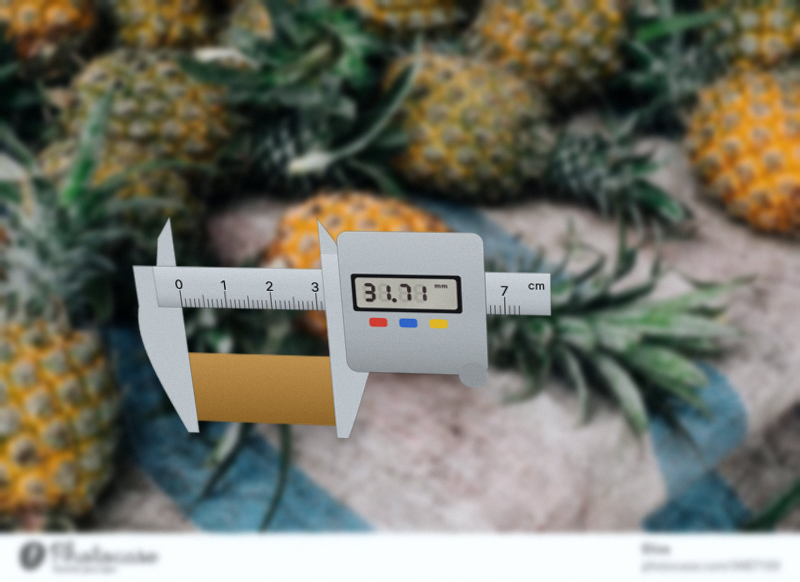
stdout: 31.71 (mm)
